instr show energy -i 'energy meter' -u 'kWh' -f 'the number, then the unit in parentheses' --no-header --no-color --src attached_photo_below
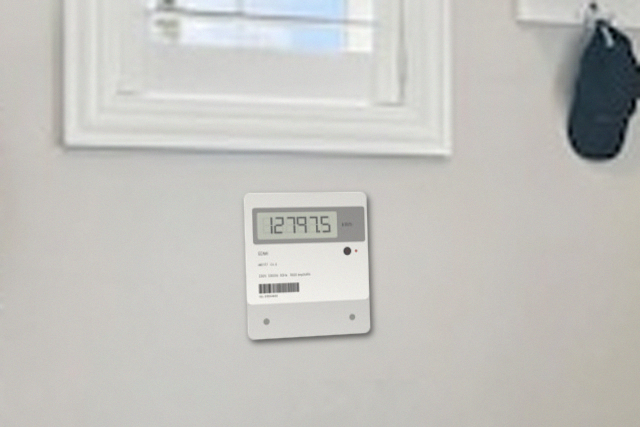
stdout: 12797.5 (kWh)
